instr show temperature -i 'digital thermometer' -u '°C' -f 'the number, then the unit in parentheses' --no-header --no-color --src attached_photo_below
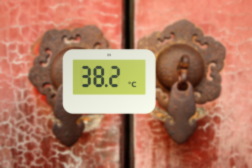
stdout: 38.2 (°C)
